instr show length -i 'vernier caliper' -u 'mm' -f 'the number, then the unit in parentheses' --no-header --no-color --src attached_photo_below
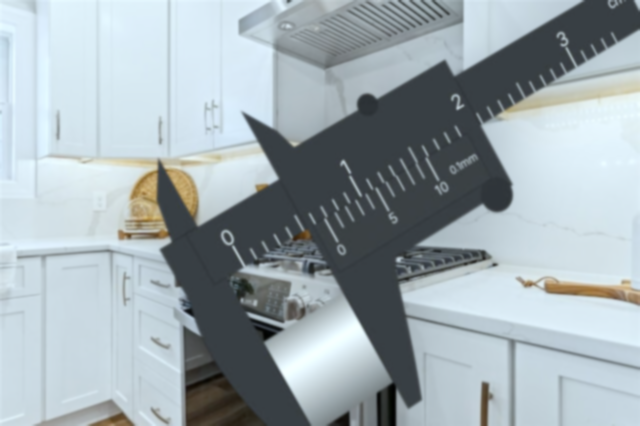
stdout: 6.8 (mm)
